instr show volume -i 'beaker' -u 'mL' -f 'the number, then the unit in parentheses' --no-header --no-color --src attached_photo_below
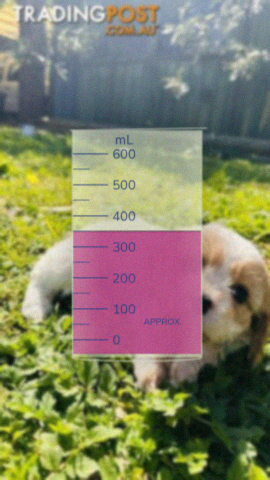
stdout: 350 (mL)
